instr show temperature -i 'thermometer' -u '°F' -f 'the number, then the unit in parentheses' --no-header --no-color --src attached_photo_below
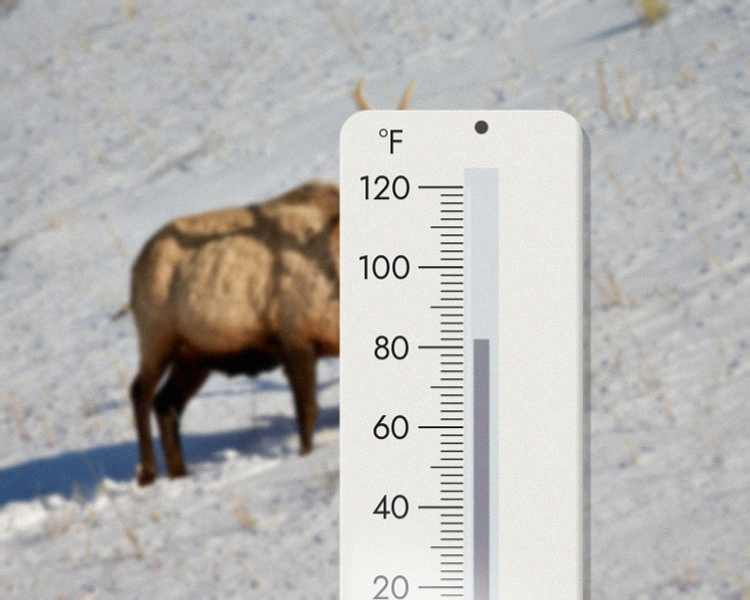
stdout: 82 (°F)
